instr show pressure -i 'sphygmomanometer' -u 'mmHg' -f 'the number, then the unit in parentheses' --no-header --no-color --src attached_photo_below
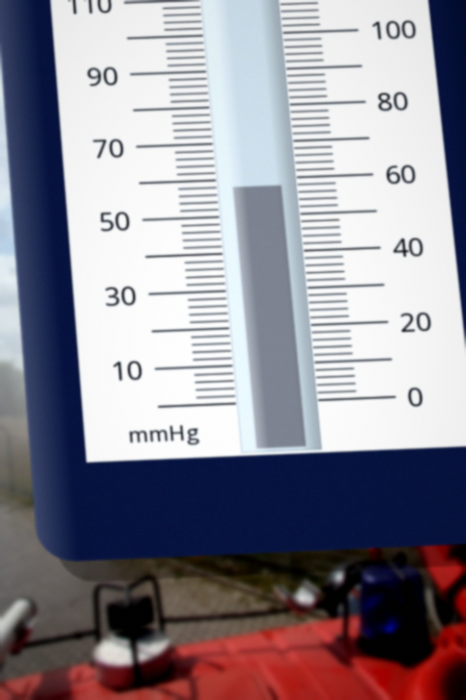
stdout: 58 (mmHg)
